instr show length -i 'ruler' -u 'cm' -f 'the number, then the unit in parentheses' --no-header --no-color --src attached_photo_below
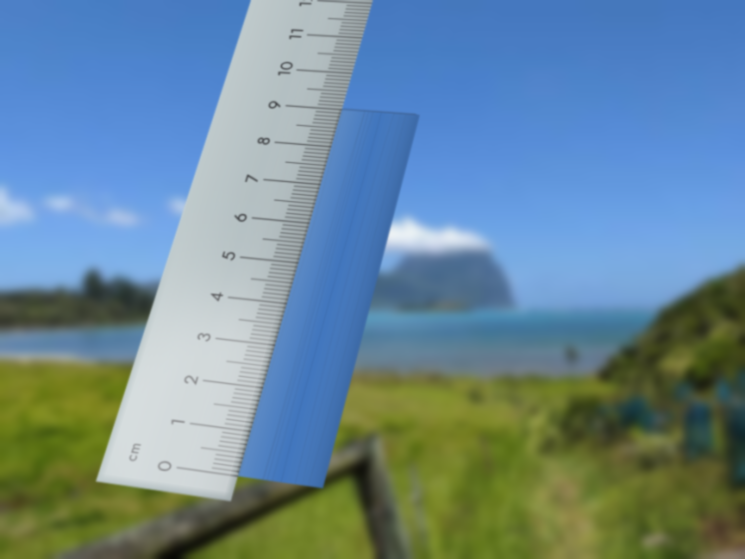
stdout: 9 (cm)
